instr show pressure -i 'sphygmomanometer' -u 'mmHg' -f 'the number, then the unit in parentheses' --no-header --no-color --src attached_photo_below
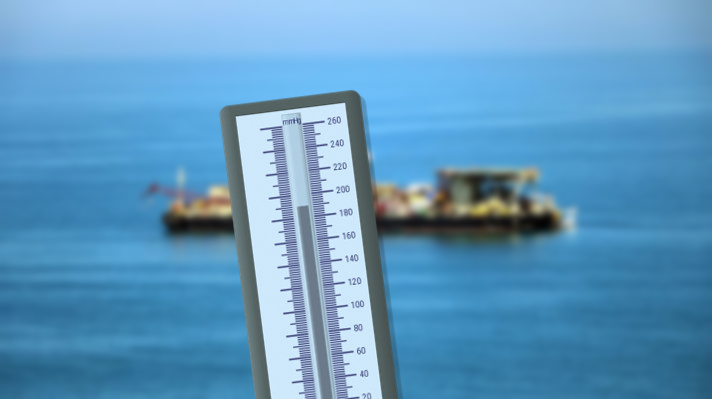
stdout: 190 (mmHg)
